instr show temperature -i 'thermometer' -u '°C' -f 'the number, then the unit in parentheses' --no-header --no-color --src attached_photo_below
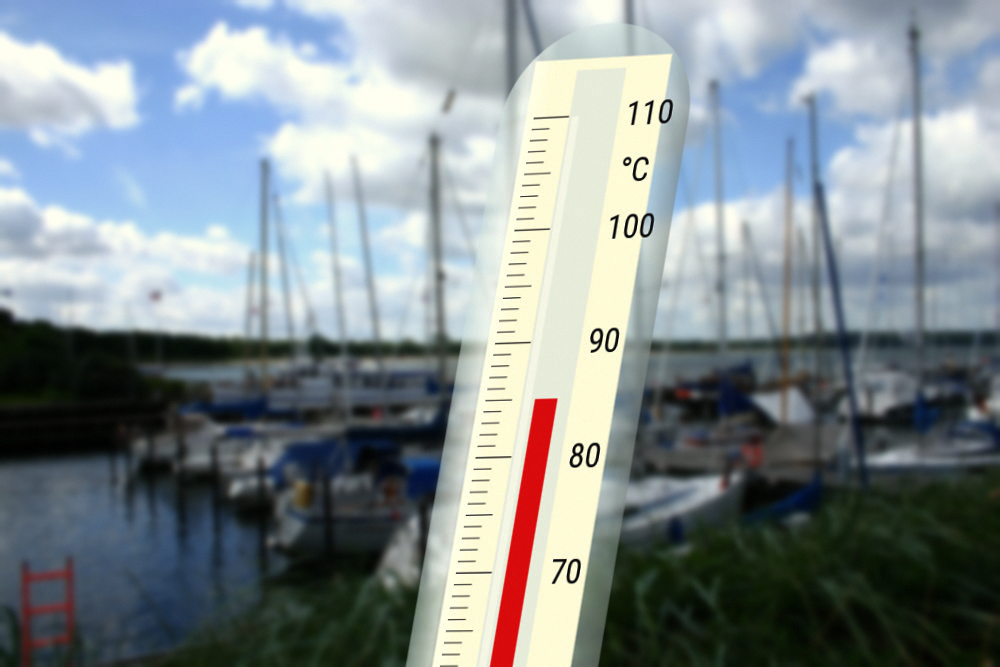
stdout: 85 (°C)
